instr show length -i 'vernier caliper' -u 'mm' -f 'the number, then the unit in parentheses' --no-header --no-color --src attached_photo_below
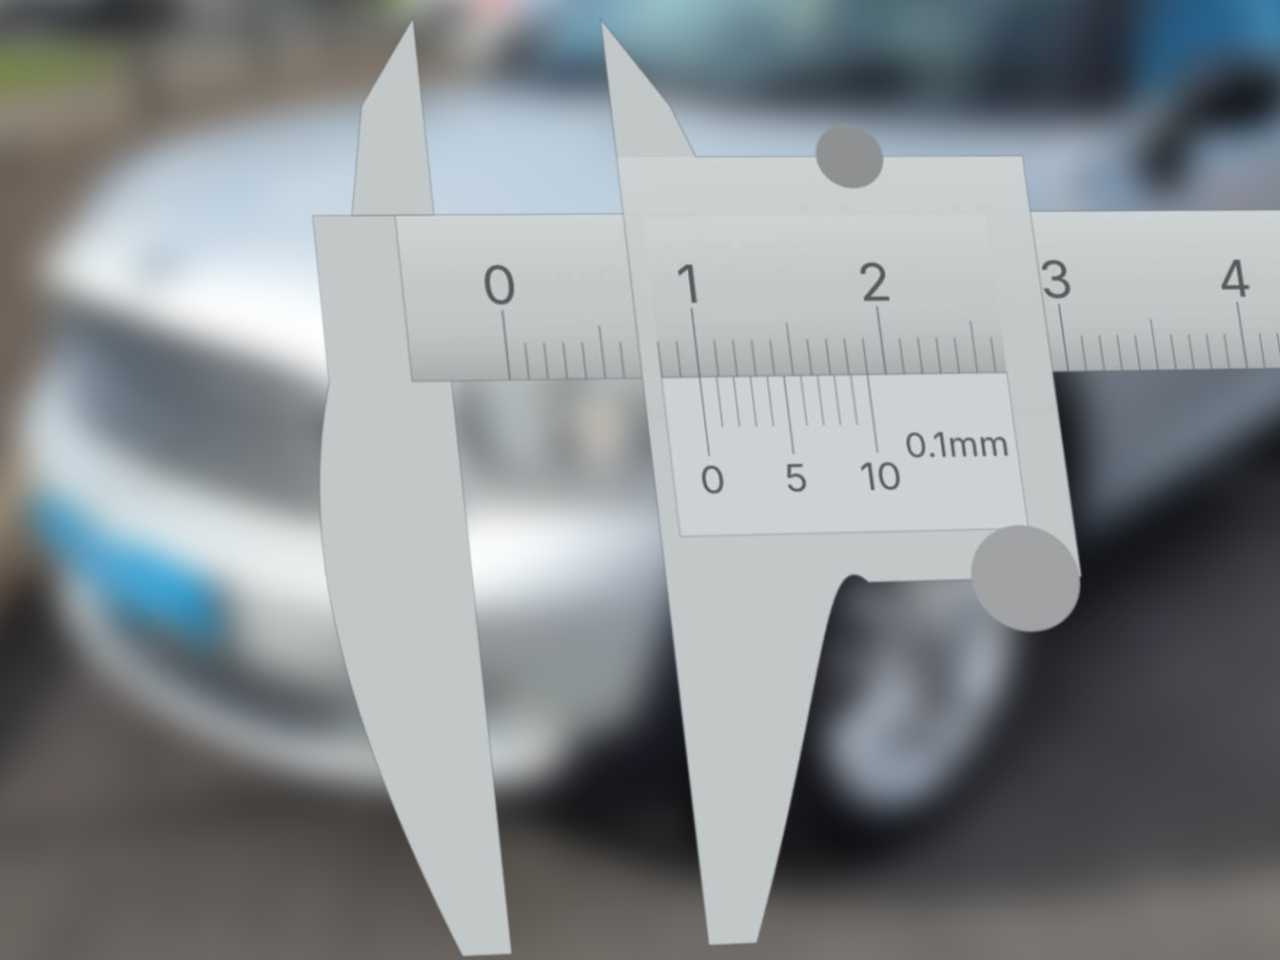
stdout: 10.0 (mm)
